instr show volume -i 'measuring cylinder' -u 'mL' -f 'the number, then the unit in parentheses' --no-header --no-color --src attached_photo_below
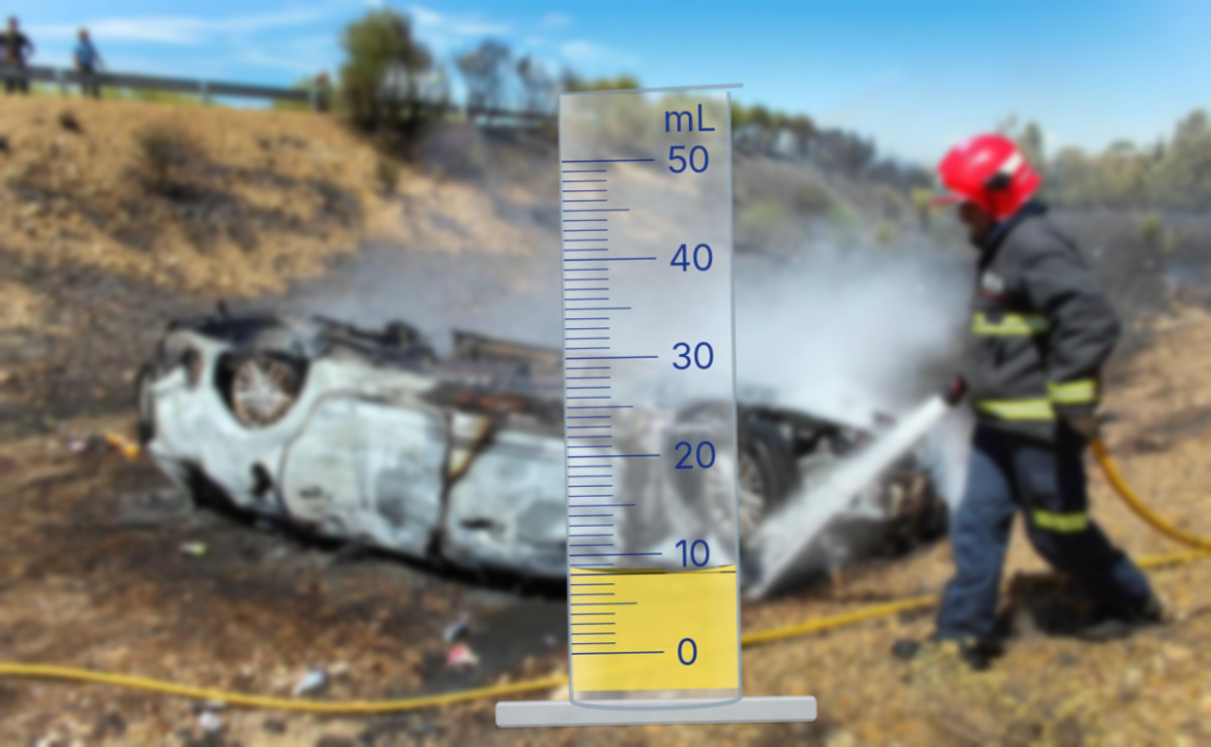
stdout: 8 (mL)
